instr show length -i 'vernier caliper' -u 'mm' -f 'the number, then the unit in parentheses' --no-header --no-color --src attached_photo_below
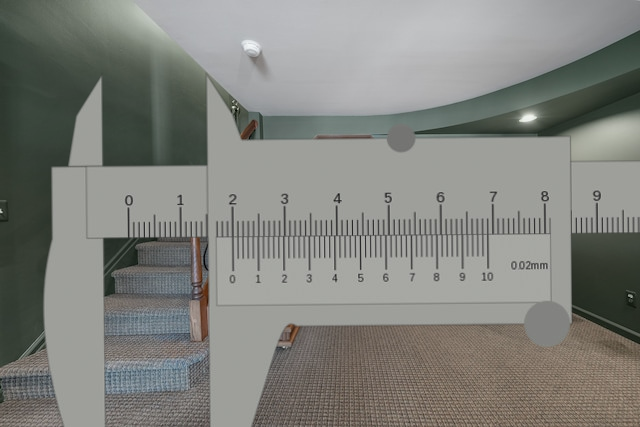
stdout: 20.0 (mm)
